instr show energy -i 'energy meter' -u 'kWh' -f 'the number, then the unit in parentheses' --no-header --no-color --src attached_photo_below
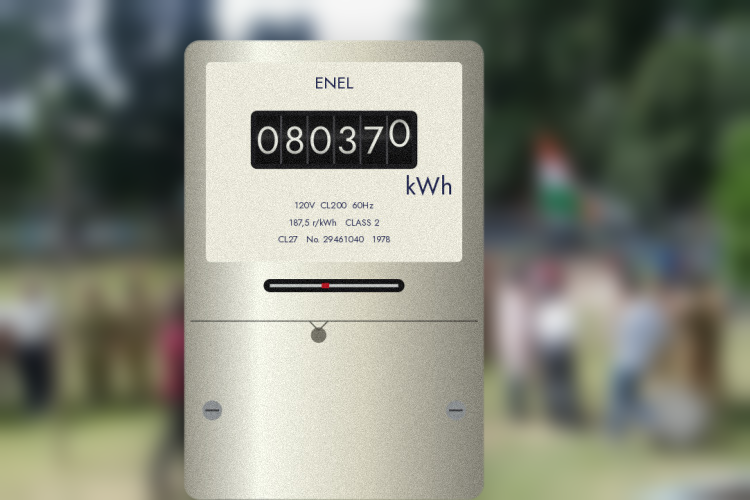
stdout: 80370 (kWh)
